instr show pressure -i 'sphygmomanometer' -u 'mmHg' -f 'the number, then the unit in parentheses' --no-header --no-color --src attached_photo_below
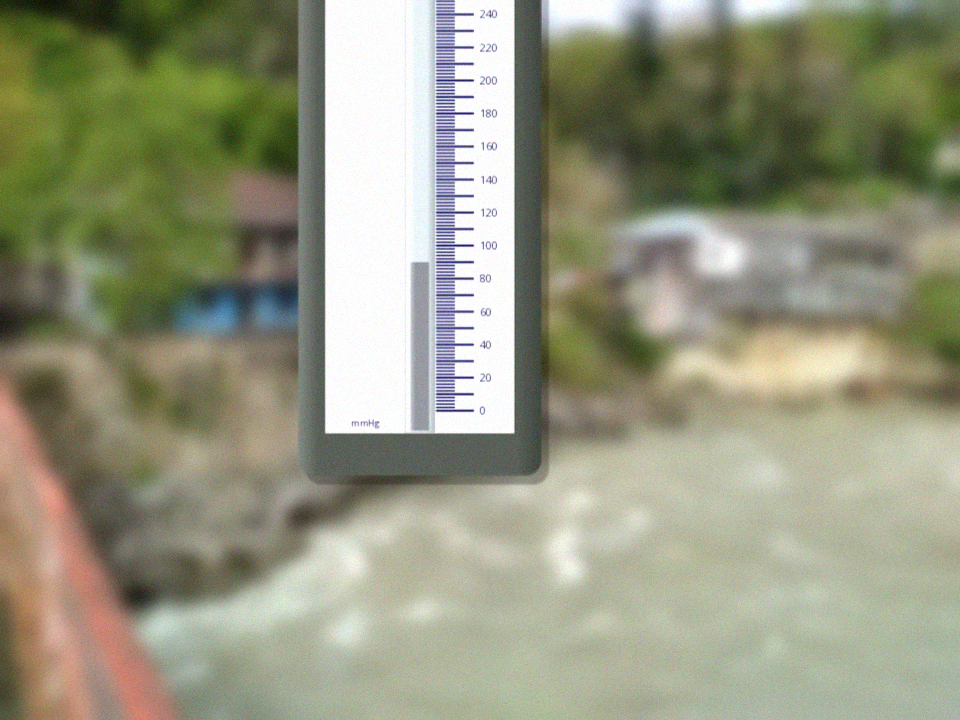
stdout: 90 (mmHg)
